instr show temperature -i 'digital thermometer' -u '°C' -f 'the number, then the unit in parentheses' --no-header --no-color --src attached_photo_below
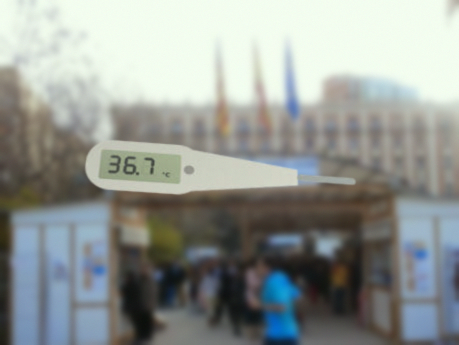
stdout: 36.7 (°C)
